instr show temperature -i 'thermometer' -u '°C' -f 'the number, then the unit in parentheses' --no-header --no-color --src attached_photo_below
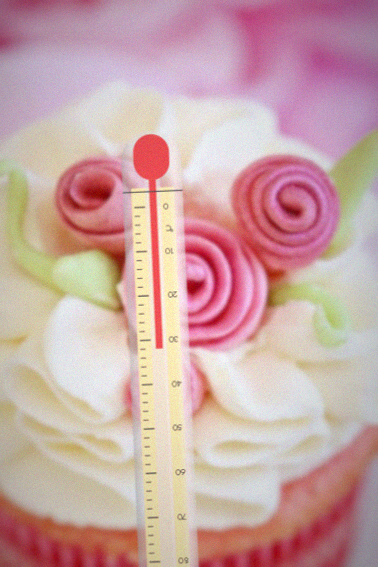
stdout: 32 (°C)
